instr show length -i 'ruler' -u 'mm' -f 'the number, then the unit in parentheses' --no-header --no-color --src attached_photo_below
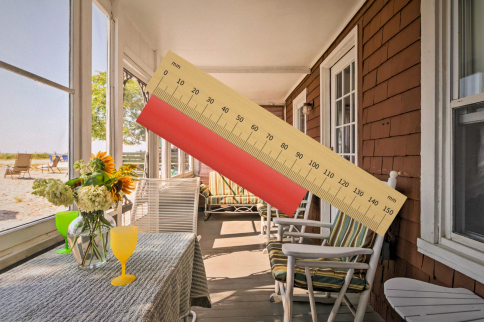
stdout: 105 (mm)
